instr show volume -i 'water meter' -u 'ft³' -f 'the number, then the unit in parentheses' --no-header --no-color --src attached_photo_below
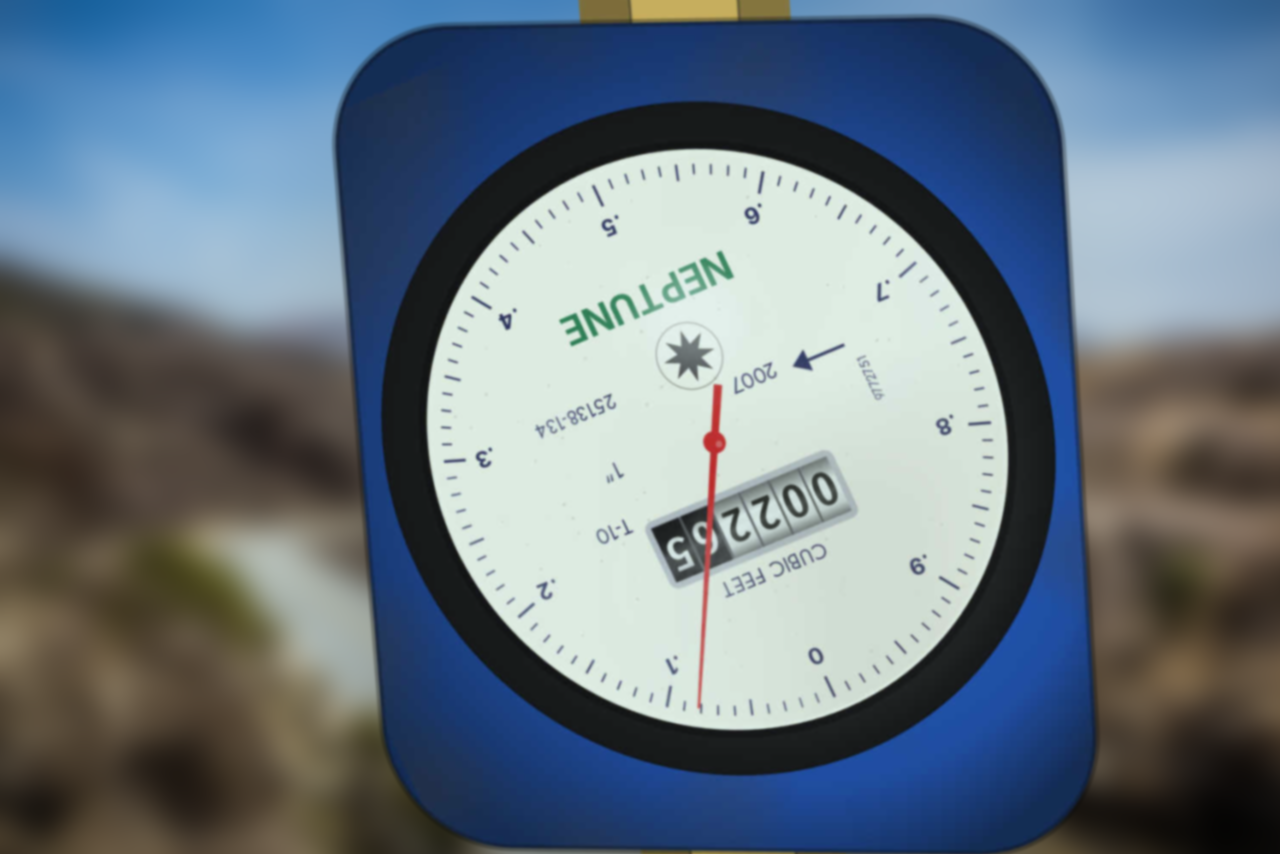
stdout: 2265.08 (ft³)
